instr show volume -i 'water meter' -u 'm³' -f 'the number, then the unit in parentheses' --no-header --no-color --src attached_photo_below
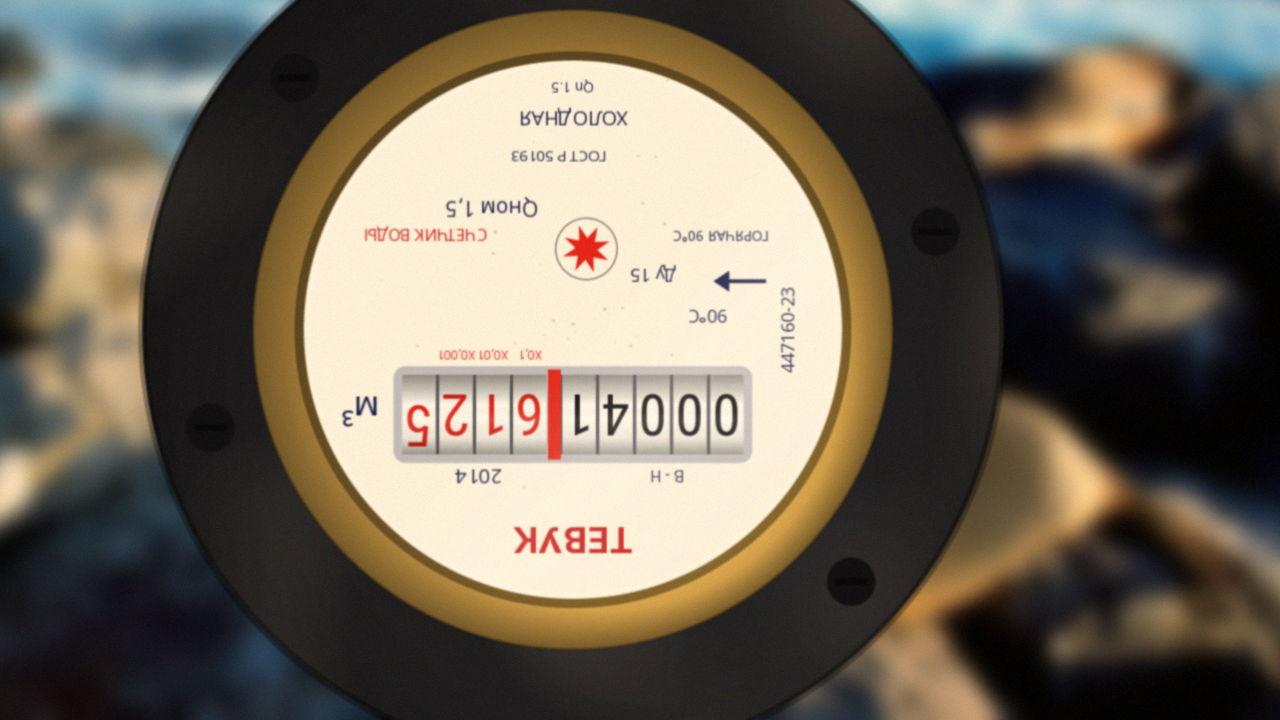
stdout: 41.6125 (m³)
